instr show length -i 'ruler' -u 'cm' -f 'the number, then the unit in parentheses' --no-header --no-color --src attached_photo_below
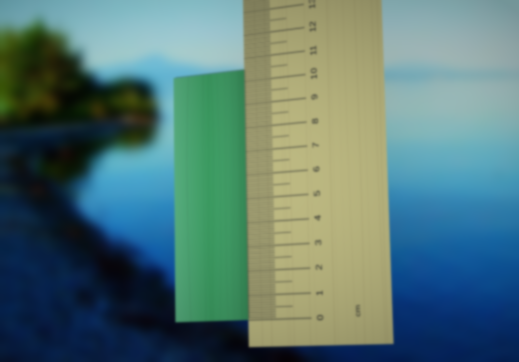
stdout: 10.5 (cm)
